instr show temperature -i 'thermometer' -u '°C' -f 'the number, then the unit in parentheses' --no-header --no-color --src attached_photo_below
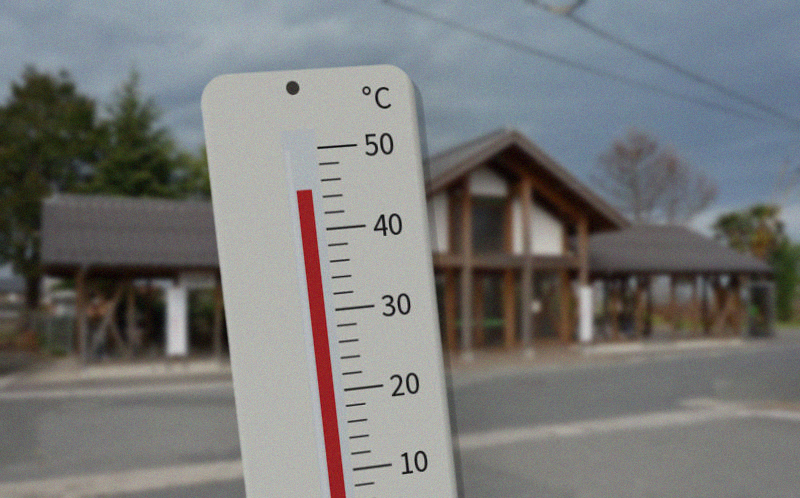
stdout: 45 (°C)
